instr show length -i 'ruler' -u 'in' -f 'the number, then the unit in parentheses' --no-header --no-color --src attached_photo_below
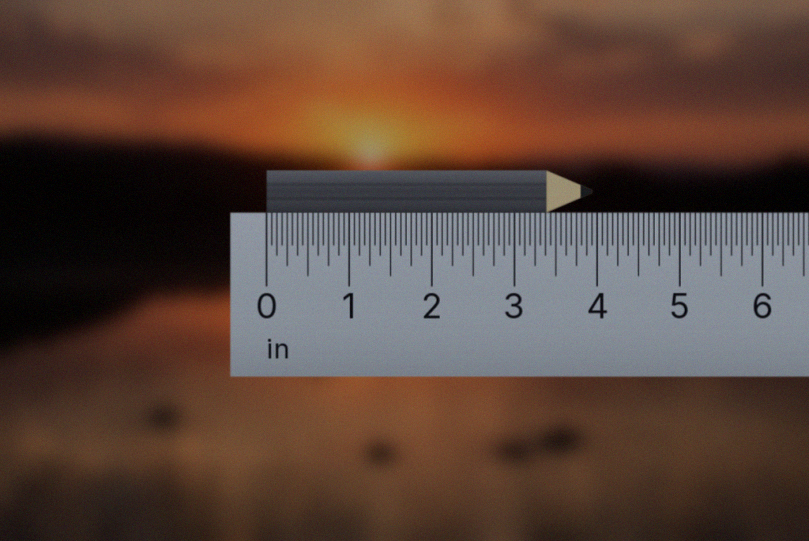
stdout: 3.9375 (in)
